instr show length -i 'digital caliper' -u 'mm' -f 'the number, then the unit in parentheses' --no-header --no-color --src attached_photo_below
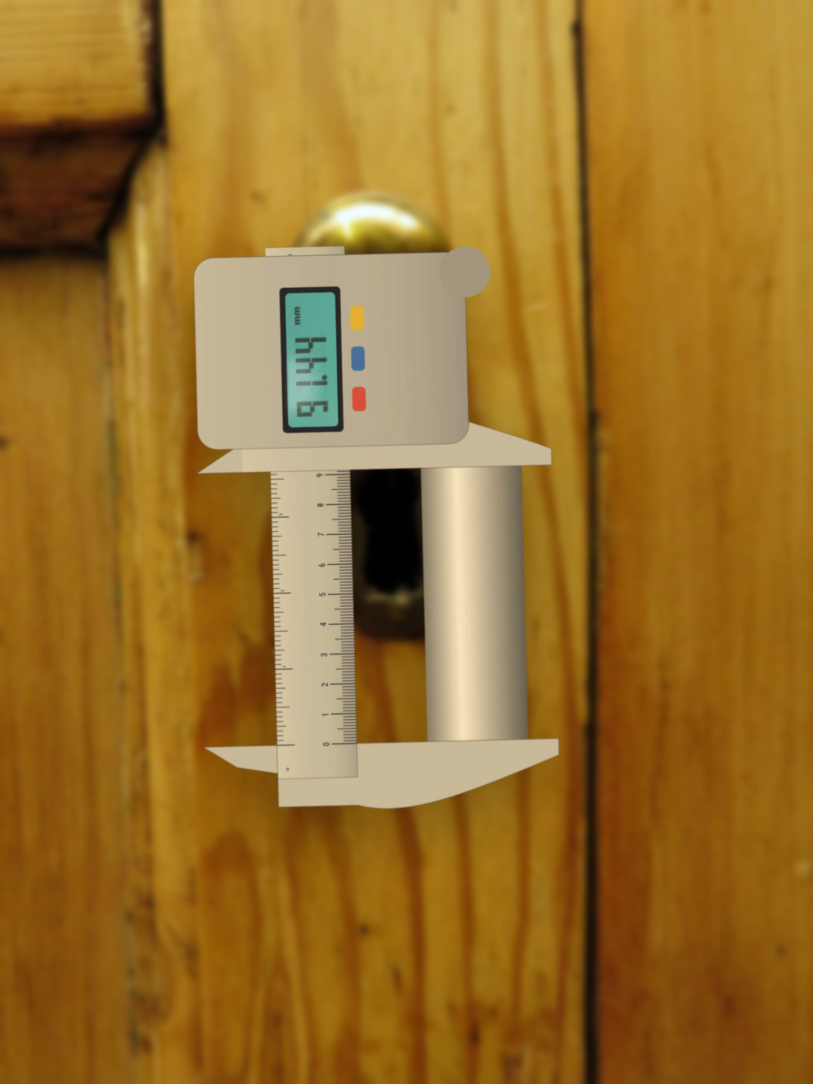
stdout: 91.44 (mm)
